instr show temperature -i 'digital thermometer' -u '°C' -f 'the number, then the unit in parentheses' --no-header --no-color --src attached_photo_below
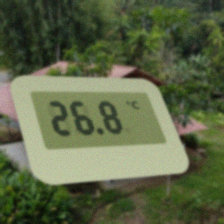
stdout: 26.8 (°C)
